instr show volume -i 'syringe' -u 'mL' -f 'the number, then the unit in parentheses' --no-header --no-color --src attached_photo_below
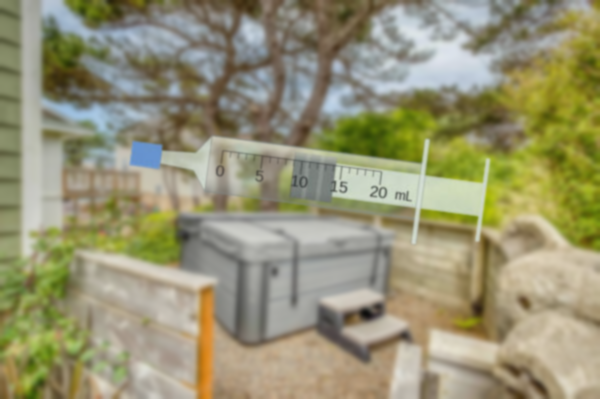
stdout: 9 (mL)
